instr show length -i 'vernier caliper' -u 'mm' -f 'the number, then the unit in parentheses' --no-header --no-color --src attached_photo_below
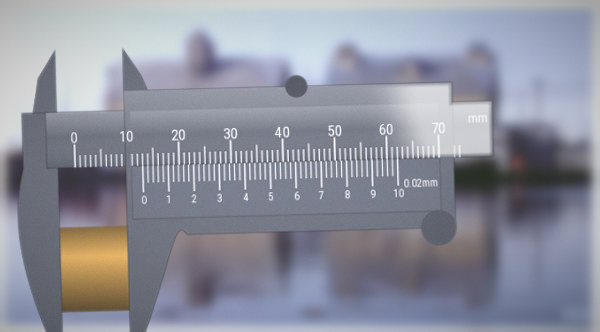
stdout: 13.0 (mm)
